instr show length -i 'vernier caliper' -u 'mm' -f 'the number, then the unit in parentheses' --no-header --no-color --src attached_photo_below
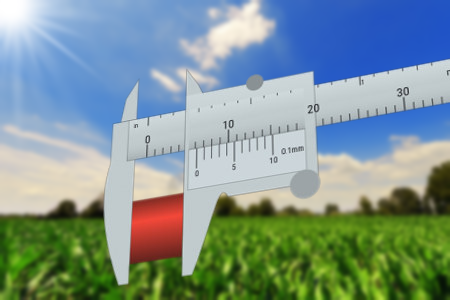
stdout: 6.2 (mm)
